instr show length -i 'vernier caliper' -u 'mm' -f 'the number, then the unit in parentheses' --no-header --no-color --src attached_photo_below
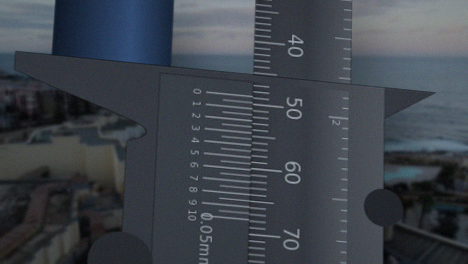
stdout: 48.8 (mm)
